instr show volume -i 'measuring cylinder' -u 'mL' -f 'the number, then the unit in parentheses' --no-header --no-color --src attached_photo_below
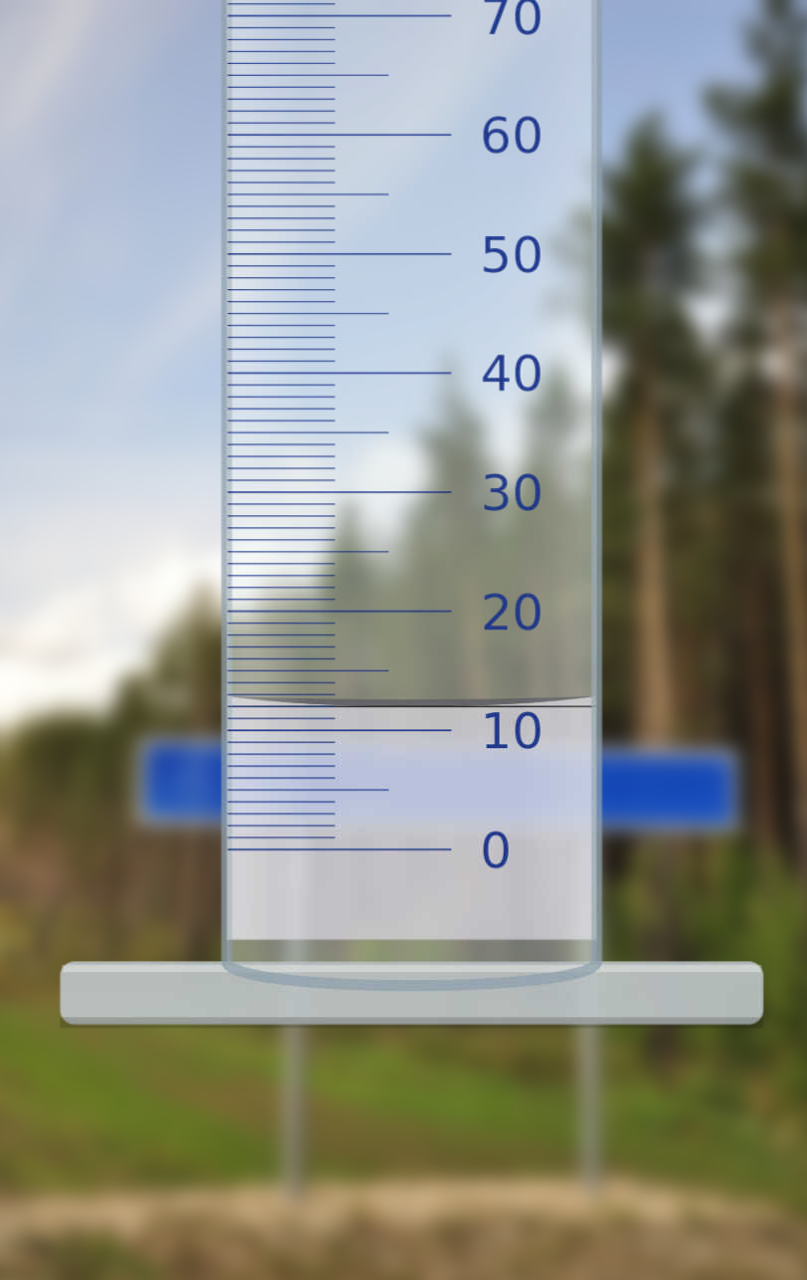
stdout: 12 (mL)
